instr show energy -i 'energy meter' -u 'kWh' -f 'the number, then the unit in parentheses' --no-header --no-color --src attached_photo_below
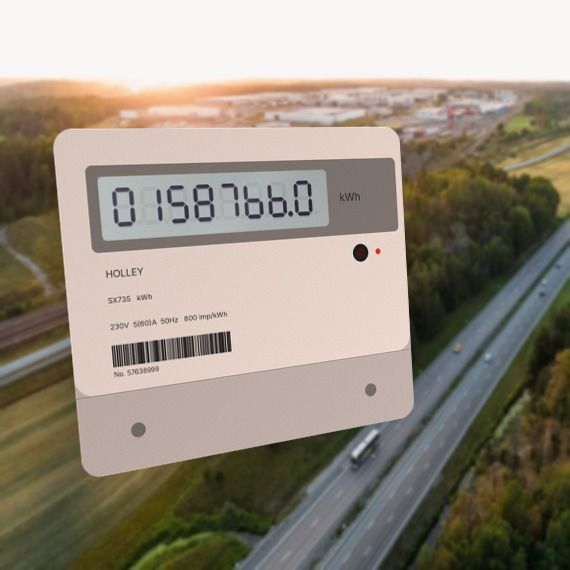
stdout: 158766.0 (kWh)
